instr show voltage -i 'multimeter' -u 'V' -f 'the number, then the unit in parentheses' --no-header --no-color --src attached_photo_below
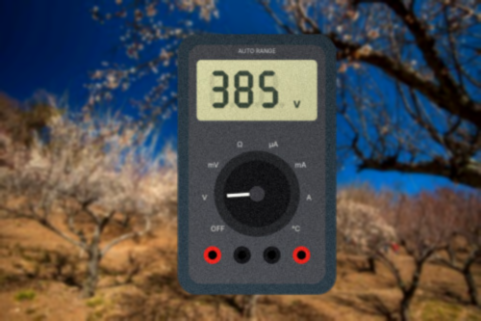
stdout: 385 (V)
